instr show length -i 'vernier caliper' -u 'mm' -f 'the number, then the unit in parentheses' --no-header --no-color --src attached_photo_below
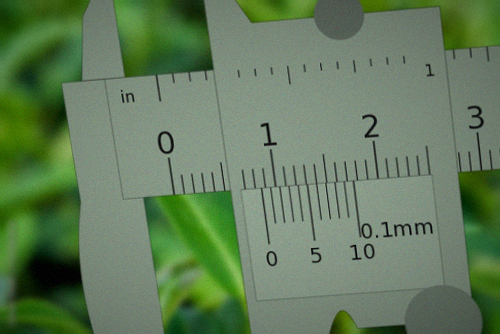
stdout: 8.6 (mm)
